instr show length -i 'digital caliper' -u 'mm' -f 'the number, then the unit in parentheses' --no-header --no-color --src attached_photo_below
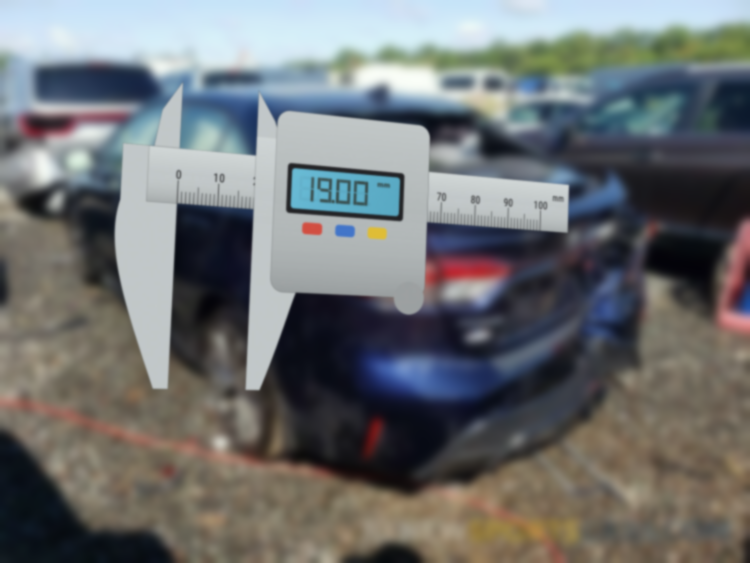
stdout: 19.00 (mm)
